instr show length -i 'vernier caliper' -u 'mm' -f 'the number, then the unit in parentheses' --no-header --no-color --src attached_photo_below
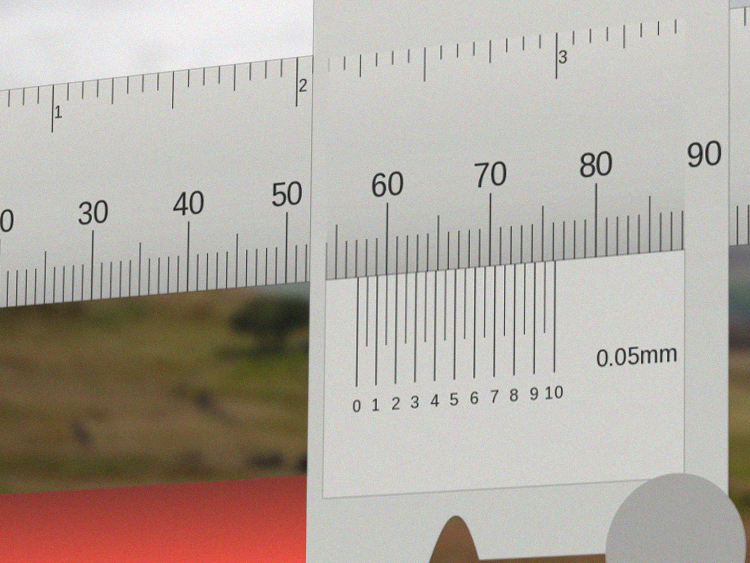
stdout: 57.2 (mm)
